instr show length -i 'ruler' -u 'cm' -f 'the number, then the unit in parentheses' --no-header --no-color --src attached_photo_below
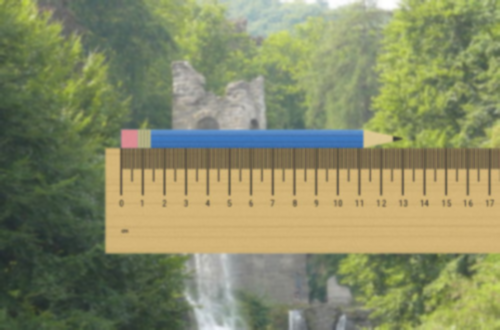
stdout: 13 (cm)
